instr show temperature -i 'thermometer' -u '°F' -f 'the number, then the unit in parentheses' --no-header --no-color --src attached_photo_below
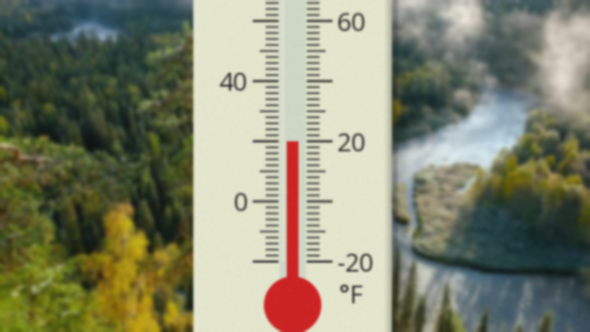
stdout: 20 (°F)
